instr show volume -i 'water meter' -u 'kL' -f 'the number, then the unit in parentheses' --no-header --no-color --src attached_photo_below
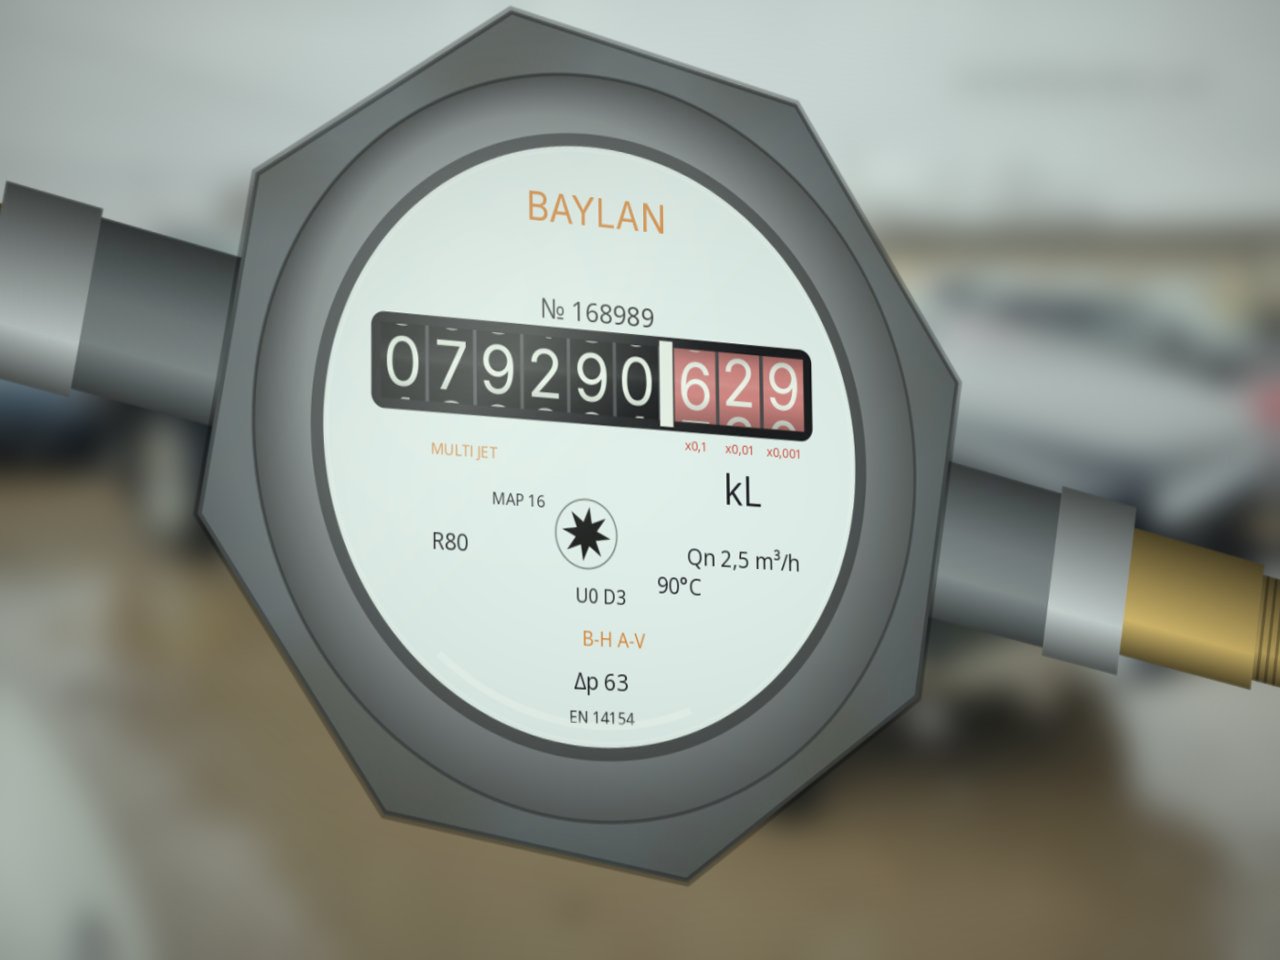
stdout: 79290.629 (kL)
